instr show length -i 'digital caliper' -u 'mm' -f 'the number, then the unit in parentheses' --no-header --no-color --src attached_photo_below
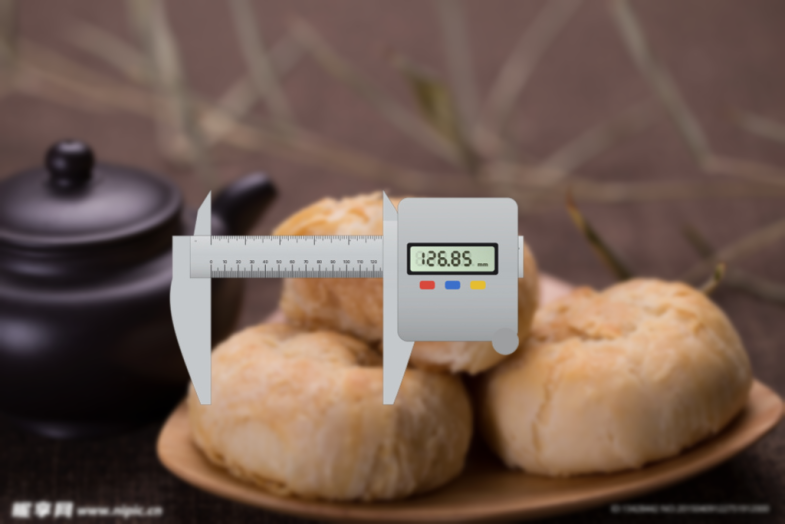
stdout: 126.85 (mm)
